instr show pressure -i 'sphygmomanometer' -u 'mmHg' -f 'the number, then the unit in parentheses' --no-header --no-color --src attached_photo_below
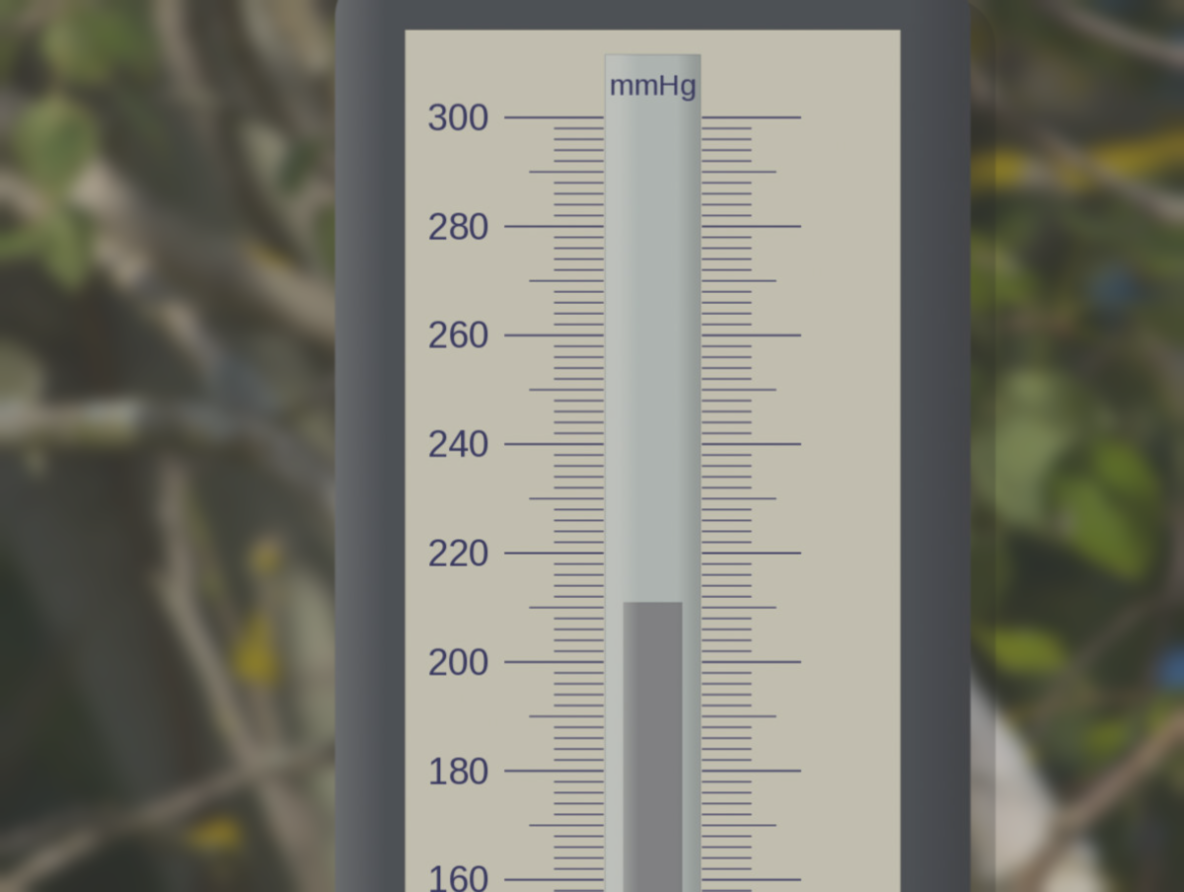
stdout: 211 (mmHg)
